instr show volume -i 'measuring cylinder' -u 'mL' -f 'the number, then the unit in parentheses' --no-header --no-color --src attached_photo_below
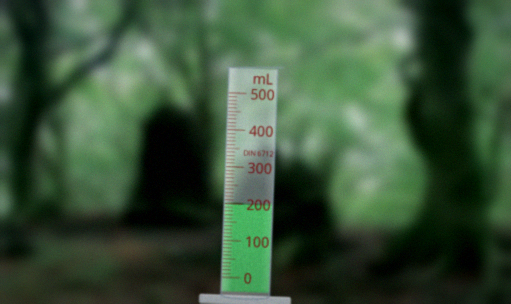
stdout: 200 (mL)
